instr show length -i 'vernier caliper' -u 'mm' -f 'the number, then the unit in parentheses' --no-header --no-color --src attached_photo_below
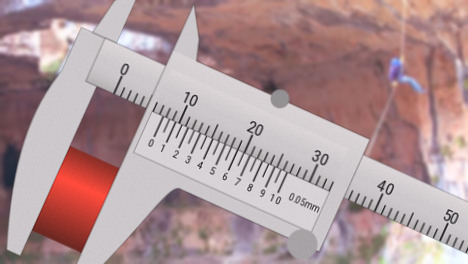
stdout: 7.6 (mm)
